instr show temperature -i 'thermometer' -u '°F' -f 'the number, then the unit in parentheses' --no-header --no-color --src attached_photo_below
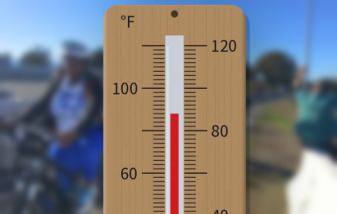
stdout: 88 (°F)
